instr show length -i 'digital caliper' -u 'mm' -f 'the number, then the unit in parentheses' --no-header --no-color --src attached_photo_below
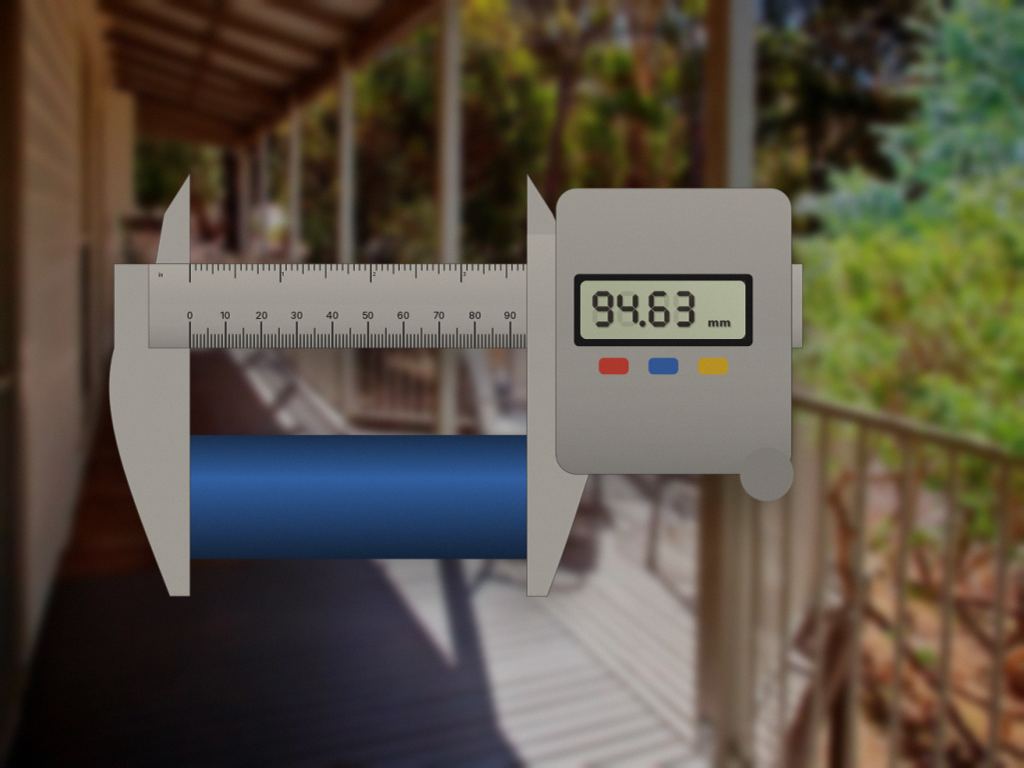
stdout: 94.63 (mm)
